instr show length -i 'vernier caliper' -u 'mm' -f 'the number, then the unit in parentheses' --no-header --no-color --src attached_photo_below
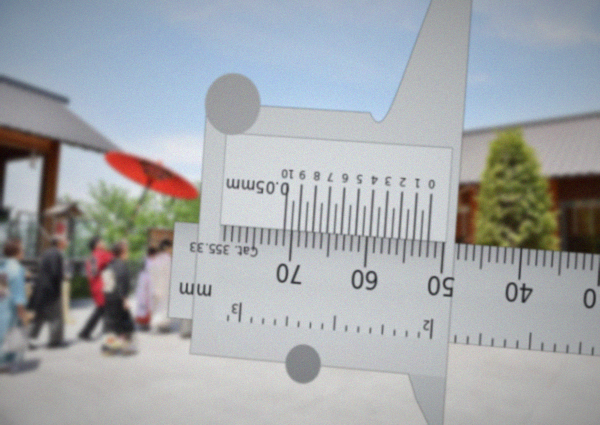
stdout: 52.0 (mm)
